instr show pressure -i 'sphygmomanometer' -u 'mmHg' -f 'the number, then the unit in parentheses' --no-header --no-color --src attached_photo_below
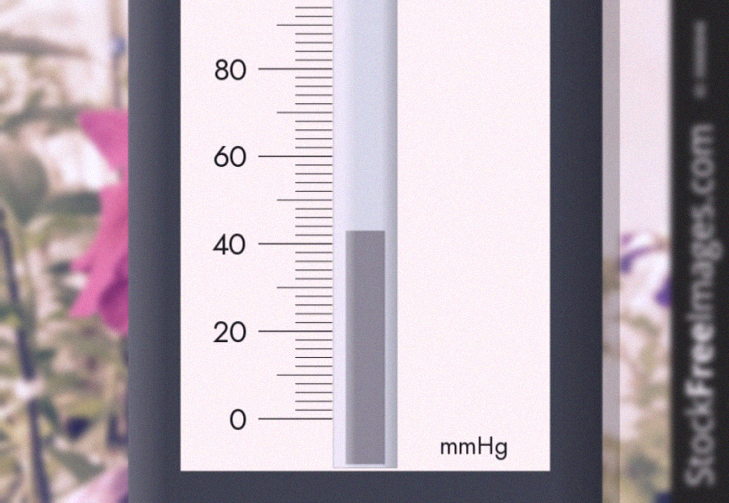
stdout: 43 (mmHg)
